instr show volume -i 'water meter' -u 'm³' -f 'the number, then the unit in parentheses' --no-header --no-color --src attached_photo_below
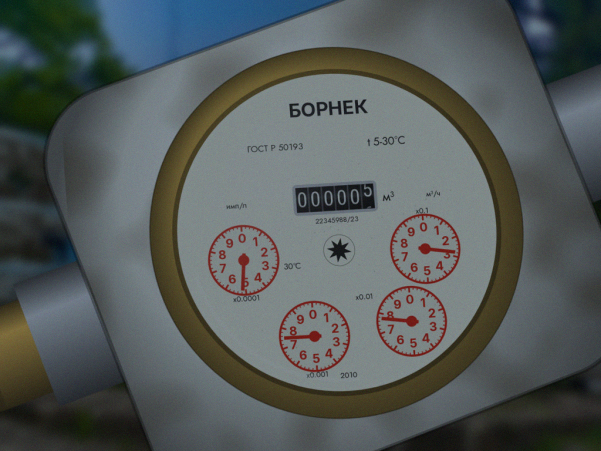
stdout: 5.2775 (m³)
